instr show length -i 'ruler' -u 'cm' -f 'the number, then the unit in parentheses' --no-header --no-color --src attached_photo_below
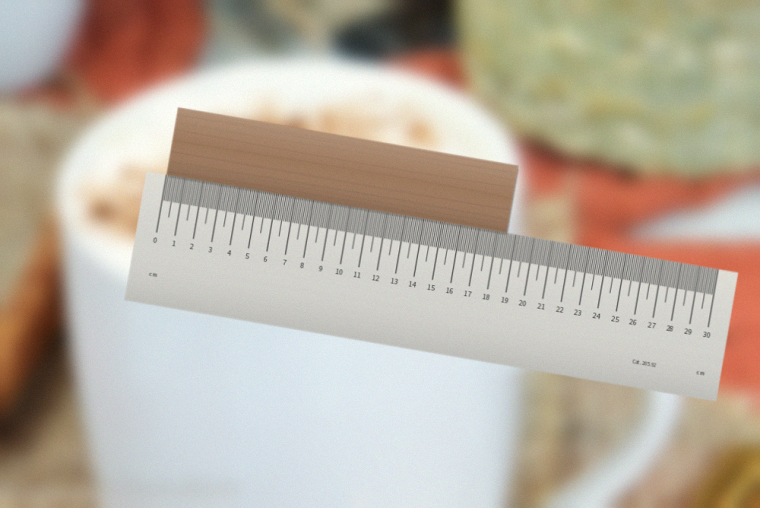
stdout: 18.5 (cm)
